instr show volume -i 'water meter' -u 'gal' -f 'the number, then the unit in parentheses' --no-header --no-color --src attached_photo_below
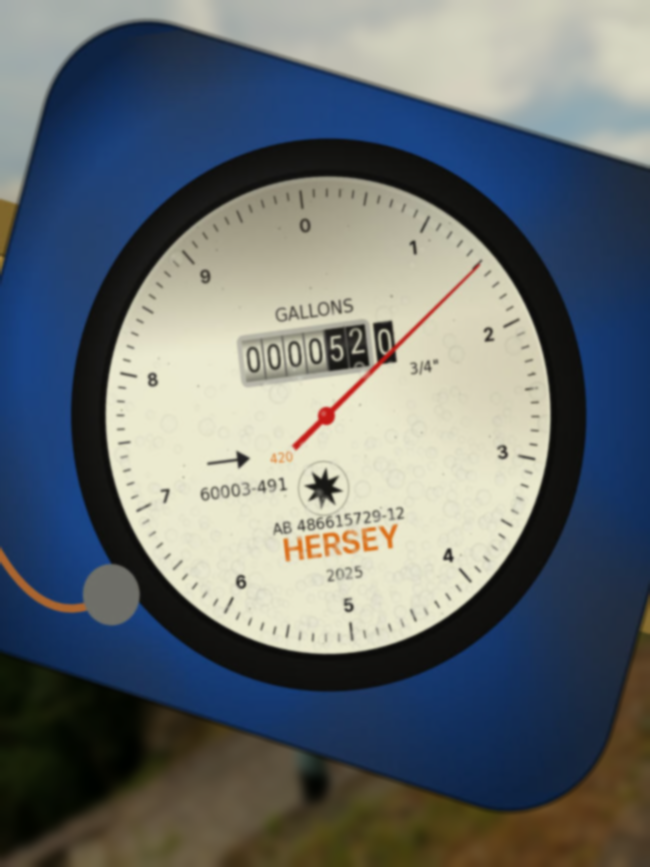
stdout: 521.5 (gal)
